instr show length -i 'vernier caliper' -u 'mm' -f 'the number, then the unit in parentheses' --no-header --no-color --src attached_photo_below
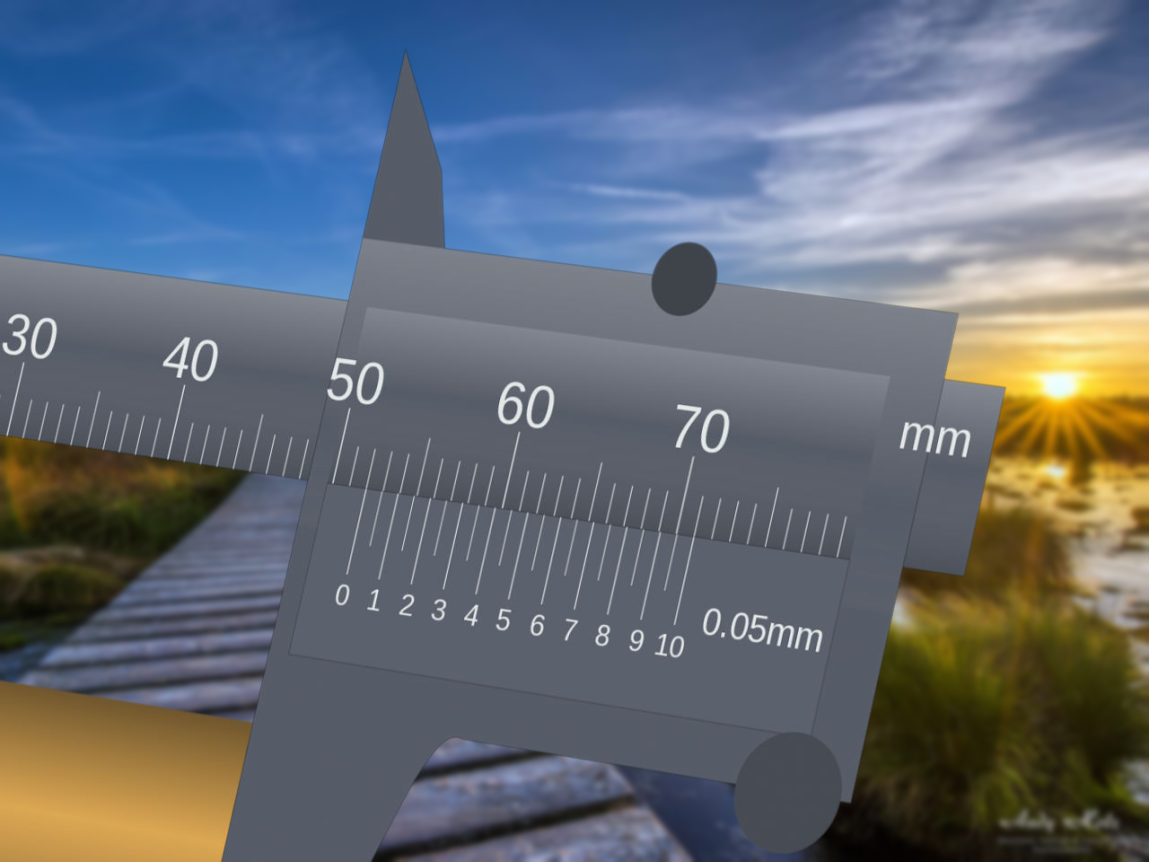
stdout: 52.0 (mm)
